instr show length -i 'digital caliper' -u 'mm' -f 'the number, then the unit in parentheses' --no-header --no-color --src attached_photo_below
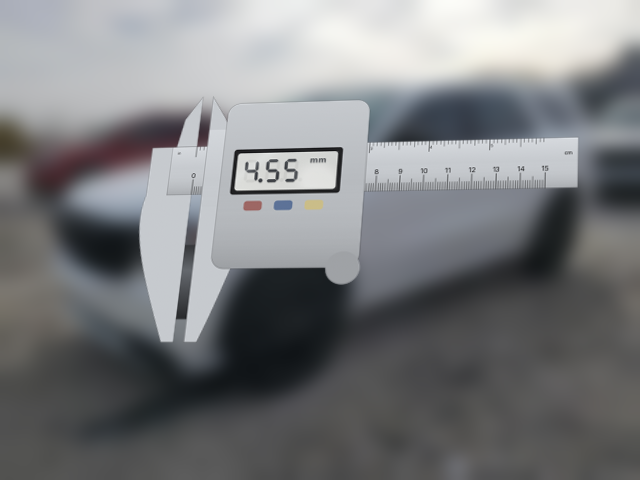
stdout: 4.55 (mm)
